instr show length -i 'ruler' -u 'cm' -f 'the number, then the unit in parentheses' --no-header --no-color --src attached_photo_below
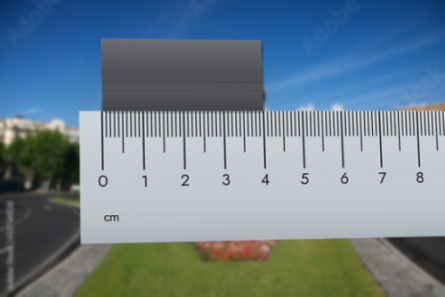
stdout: 4 (cm)
